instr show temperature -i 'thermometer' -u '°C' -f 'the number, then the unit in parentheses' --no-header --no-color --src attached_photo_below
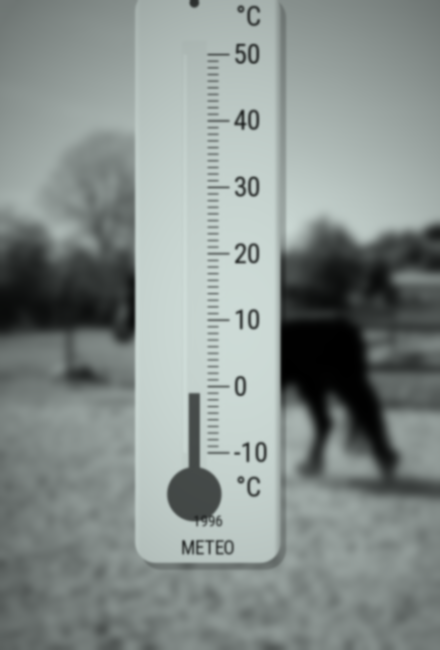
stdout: -1 (°C)
